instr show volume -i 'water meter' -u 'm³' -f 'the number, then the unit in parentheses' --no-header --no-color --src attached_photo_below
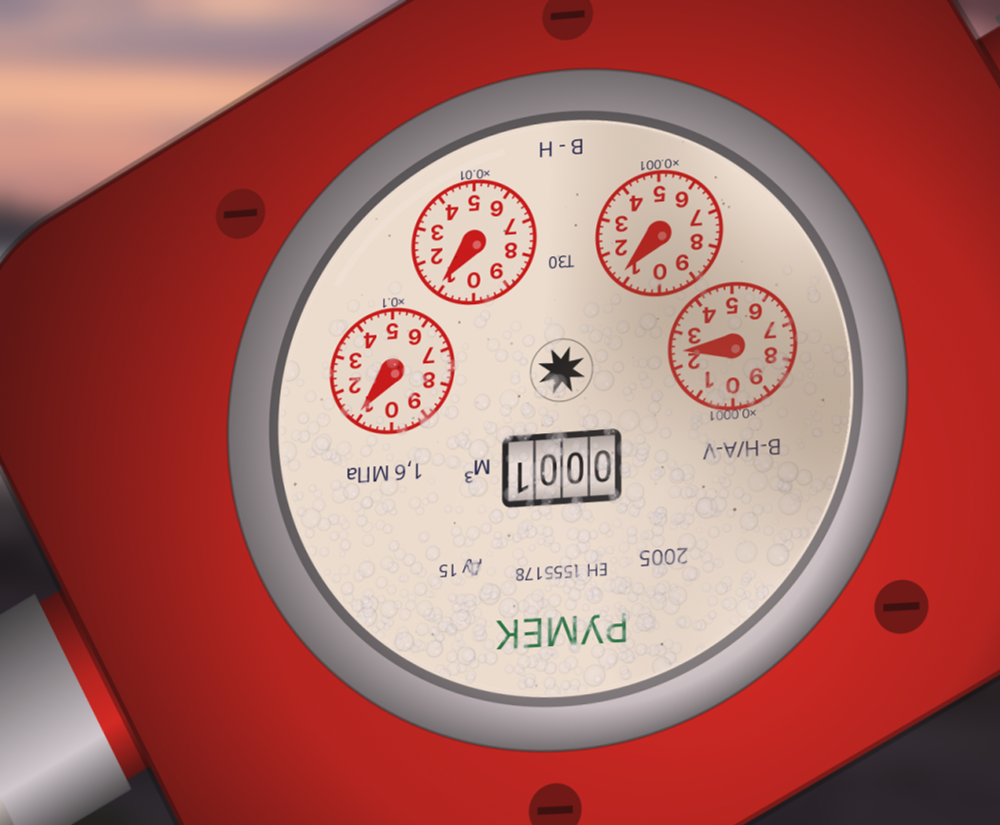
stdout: 1.1112 (m³)
